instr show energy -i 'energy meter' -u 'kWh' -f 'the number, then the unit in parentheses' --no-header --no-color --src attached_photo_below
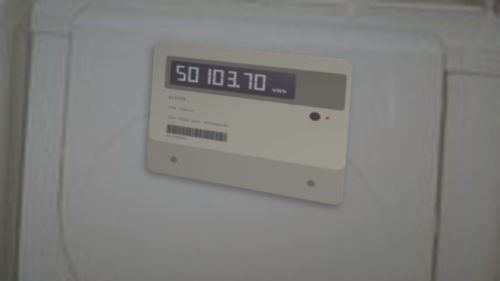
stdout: 50103.70 (kWh)
